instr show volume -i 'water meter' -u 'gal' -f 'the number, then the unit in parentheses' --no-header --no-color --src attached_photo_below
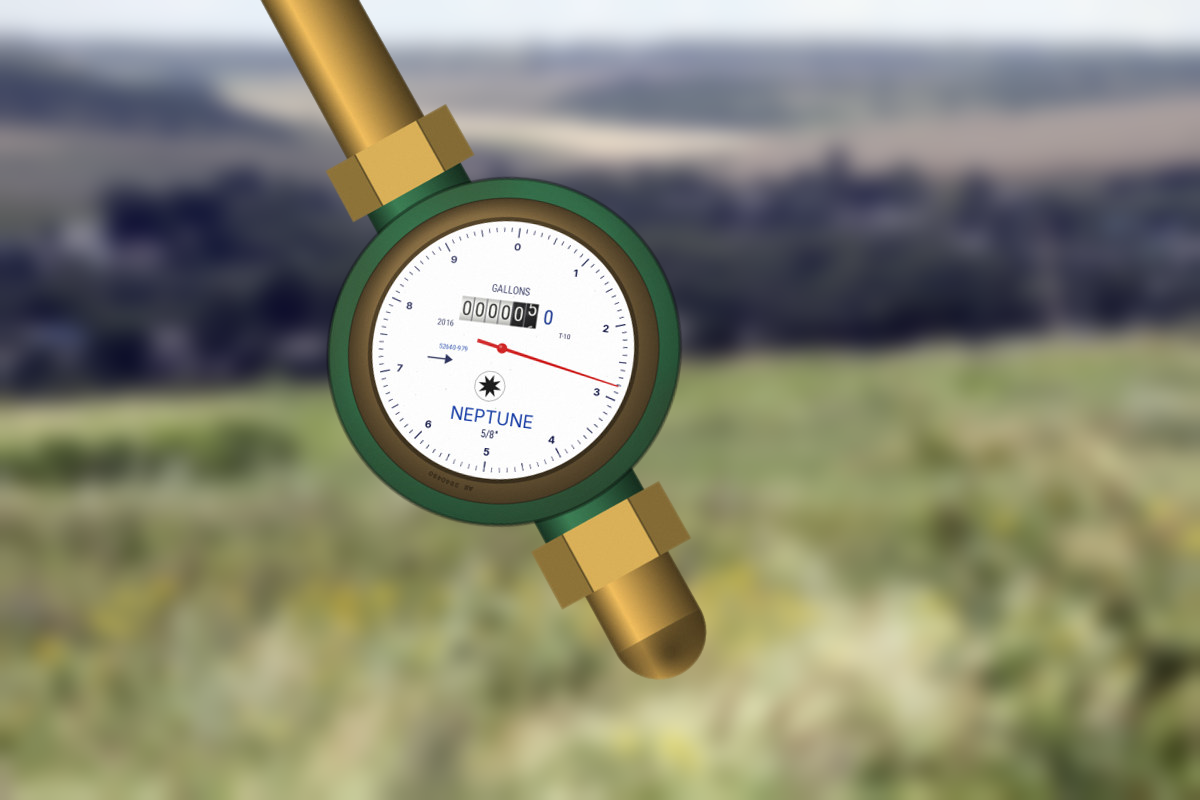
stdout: 52.8 (gal)
